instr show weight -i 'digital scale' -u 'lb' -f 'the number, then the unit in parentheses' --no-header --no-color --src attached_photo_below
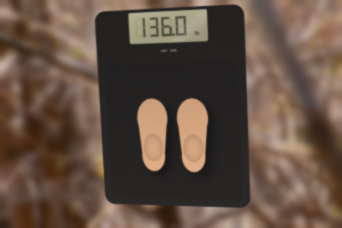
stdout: 136.0 (lb)
